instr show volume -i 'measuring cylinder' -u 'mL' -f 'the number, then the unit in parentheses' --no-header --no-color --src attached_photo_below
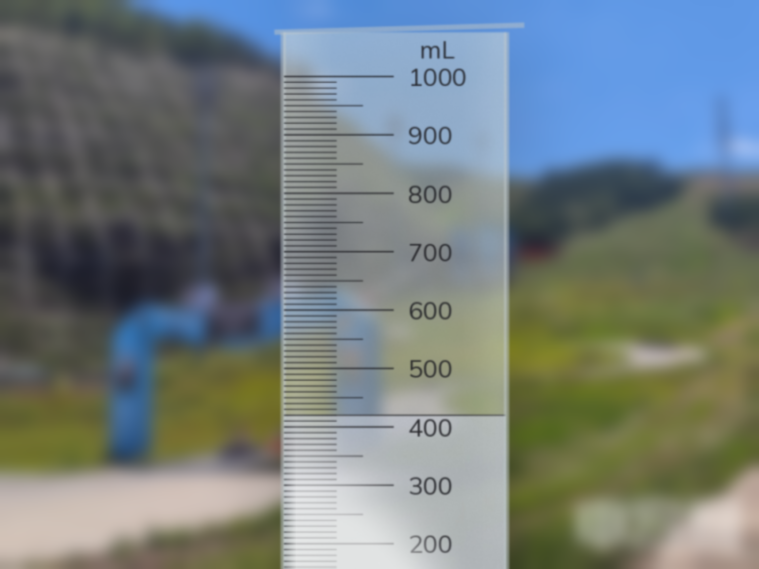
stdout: 420 (mL)
